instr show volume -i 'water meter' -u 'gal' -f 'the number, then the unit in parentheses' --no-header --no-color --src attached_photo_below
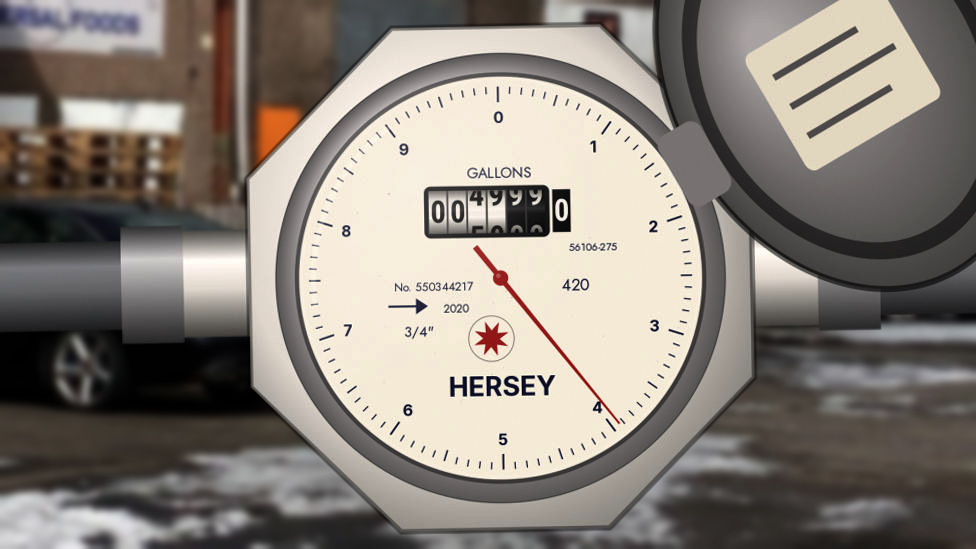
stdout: 49993.9 (gal)
